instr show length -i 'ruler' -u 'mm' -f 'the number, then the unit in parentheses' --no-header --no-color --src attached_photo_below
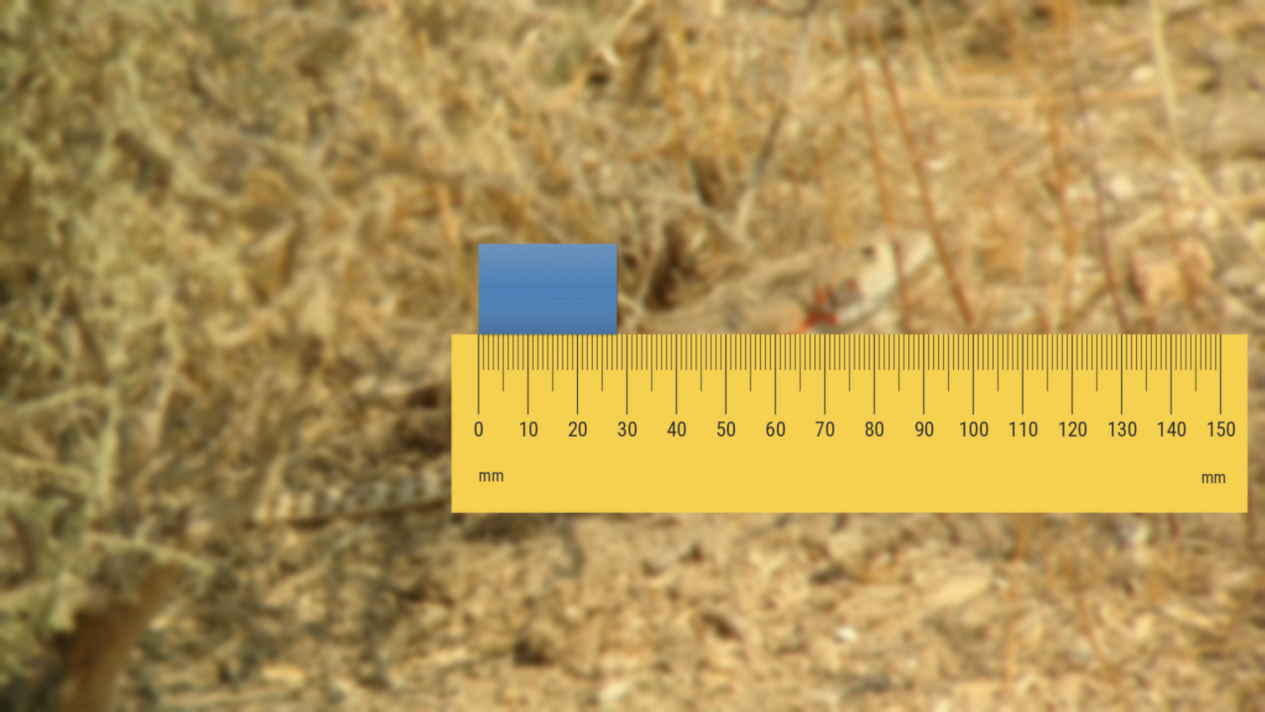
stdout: 28 (mm)
